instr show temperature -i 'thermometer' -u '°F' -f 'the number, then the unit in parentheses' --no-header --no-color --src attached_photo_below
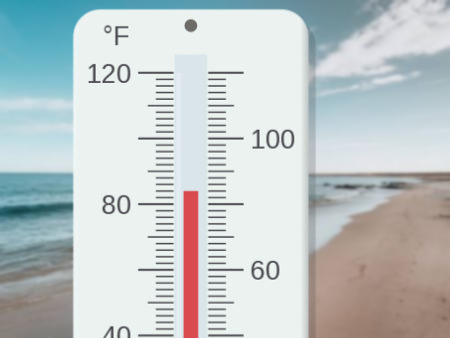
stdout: 84 (°F)
